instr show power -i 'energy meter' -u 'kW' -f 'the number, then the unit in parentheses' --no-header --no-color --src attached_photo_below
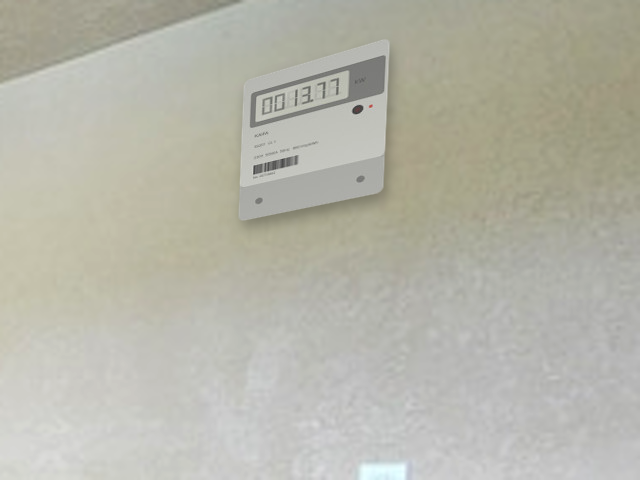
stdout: 13.77 (kW)
